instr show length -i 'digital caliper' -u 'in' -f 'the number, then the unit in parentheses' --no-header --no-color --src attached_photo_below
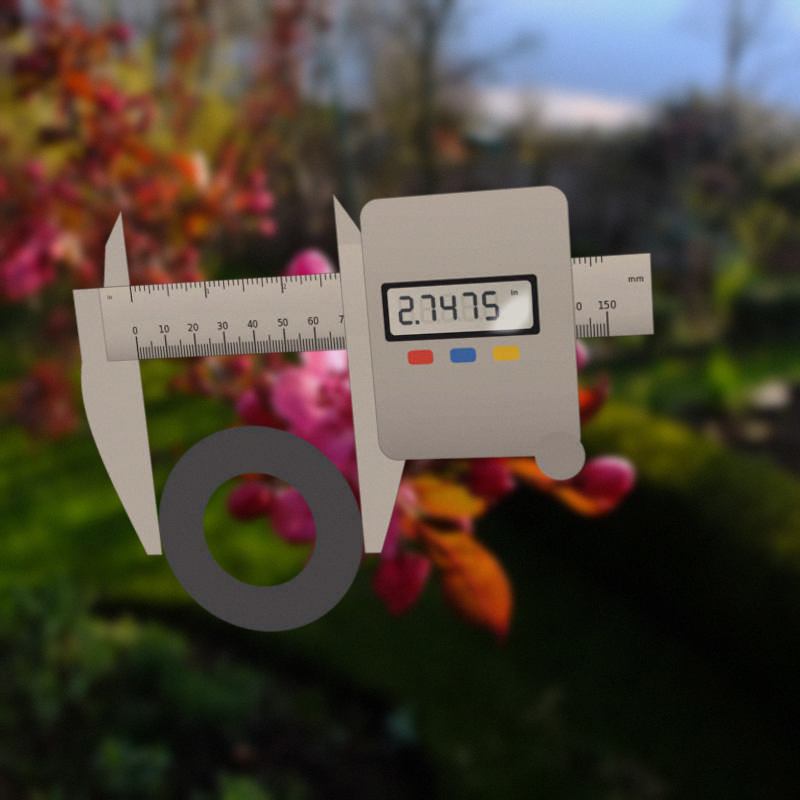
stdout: 2.7475 (in)
